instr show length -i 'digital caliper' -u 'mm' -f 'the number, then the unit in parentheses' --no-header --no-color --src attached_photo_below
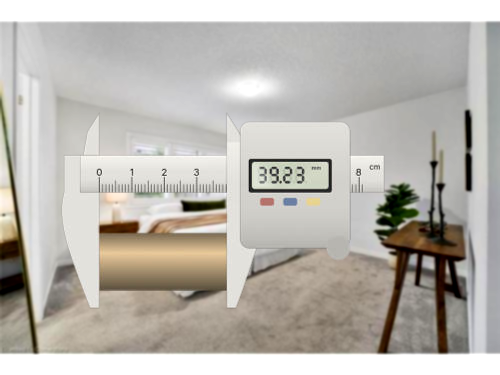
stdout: 39.23 (mm)
